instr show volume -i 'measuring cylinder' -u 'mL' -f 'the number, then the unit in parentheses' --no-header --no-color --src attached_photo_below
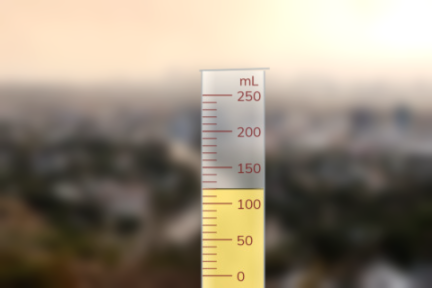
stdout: 120 (mL)
